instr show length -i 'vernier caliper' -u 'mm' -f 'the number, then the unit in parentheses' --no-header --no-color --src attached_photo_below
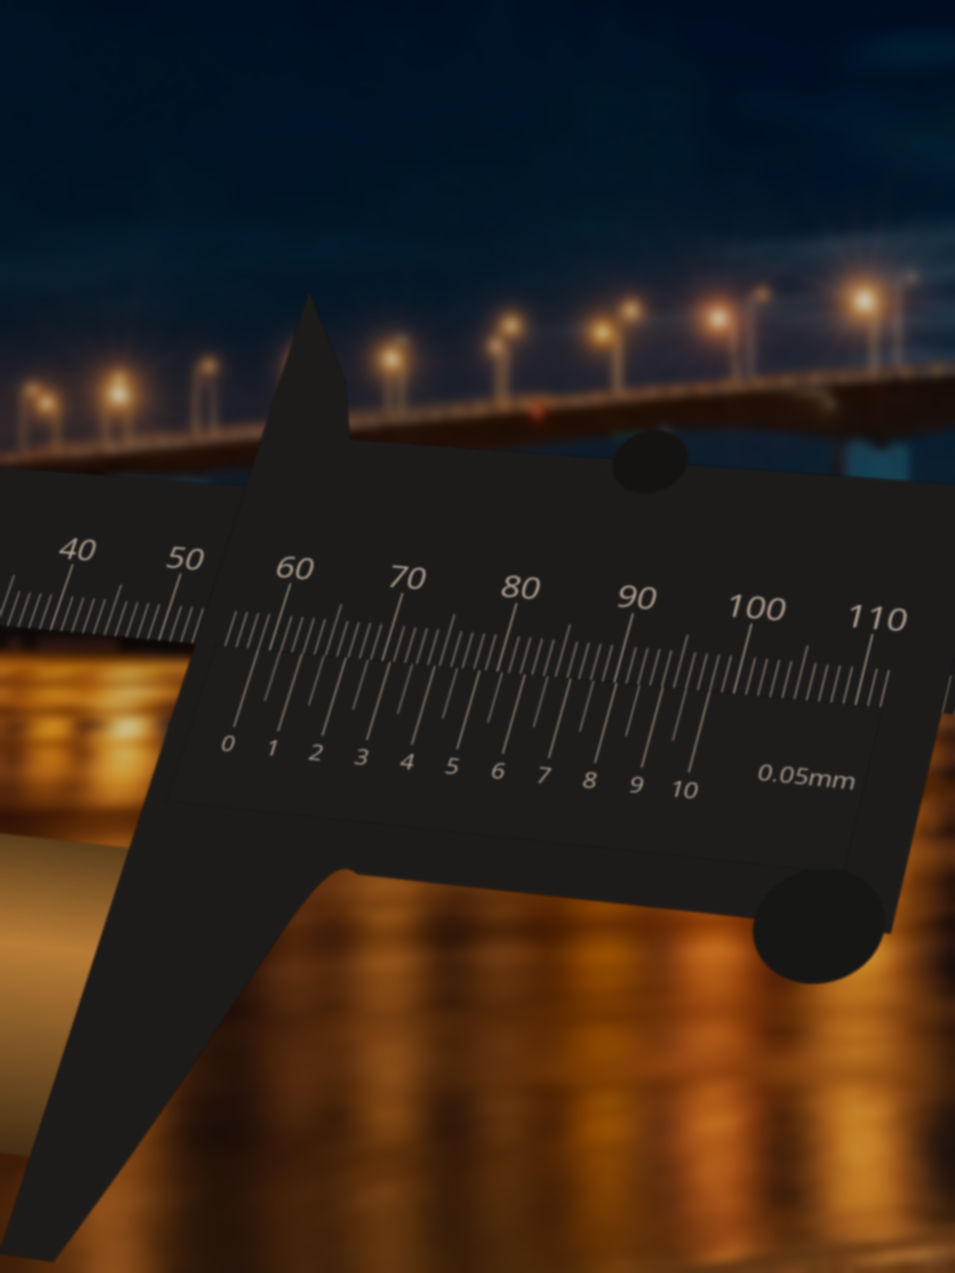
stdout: 59.0 (mm)
